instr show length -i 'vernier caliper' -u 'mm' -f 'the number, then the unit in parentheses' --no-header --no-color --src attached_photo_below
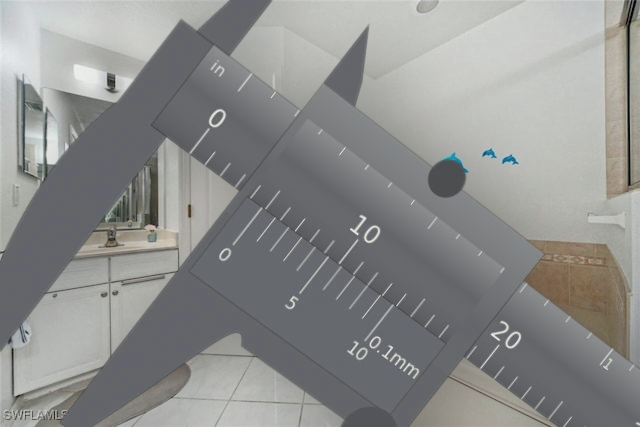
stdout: 4.8 (mm)
